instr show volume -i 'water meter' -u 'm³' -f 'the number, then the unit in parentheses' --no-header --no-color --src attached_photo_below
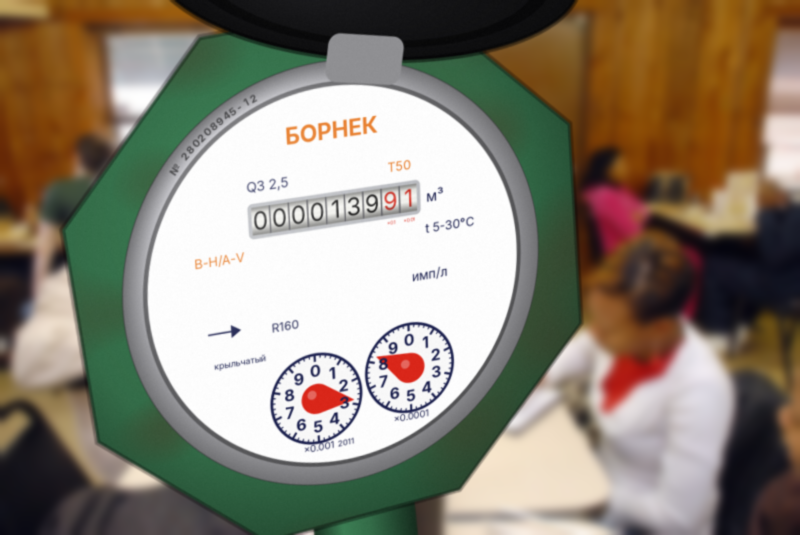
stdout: 139.9128 (m³)
